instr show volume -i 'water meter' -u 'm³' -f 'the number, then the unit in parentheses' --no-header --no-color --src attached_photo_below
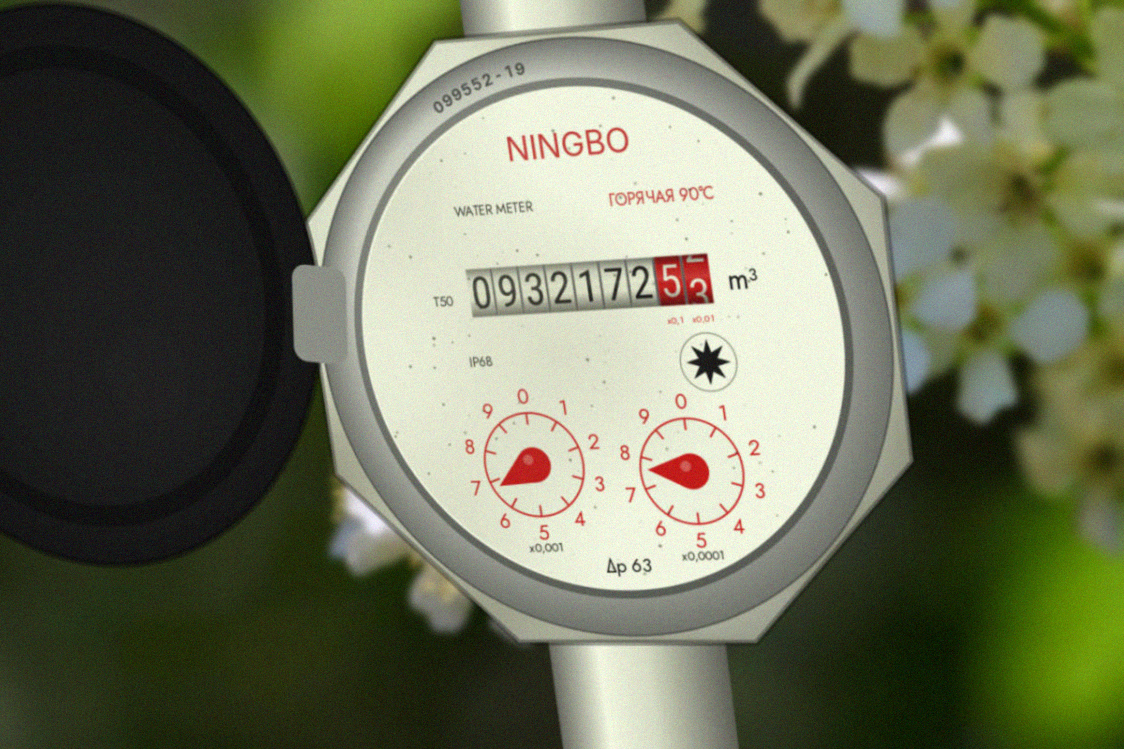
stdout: 932172.5267 (m³)
